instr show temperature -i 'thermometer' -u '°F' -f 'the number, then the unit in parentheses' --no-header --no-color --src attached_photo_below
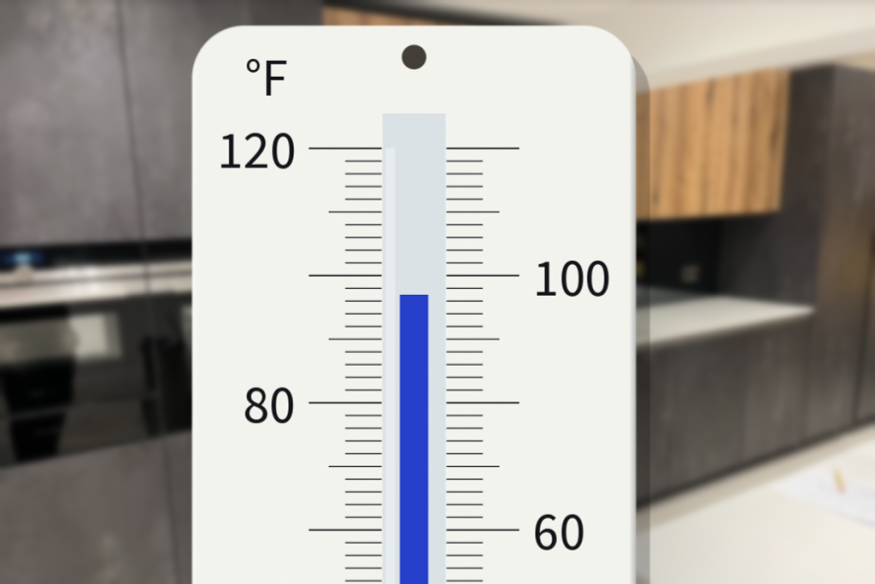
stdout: 97 (°F)
